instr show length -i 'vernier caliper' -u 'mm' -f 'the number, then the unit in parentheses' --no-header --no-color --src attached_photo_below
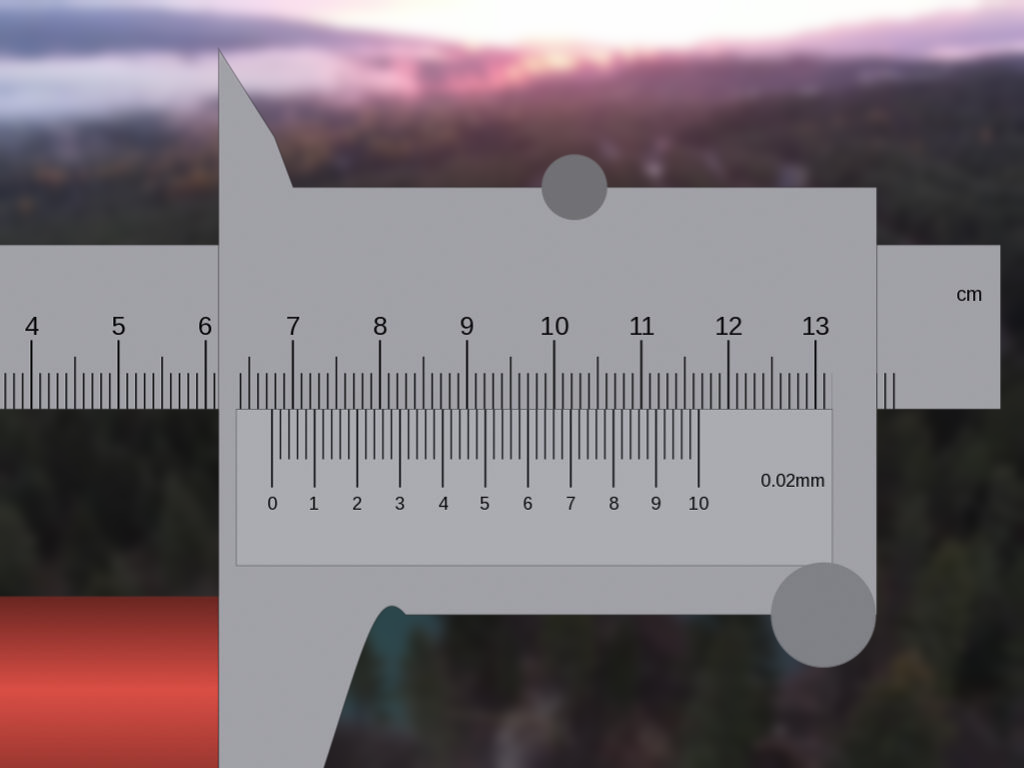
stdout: 67.6 (mm)
